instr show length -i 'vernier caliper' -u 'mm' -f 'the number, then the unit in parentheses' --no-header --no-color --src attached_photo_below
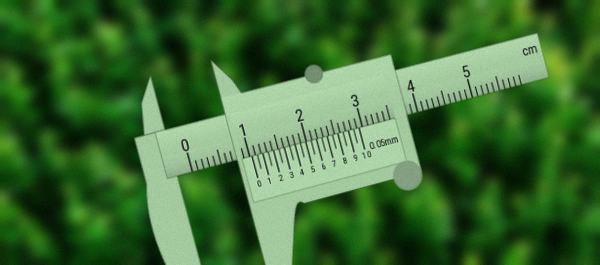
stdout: 10.4 (mm)
